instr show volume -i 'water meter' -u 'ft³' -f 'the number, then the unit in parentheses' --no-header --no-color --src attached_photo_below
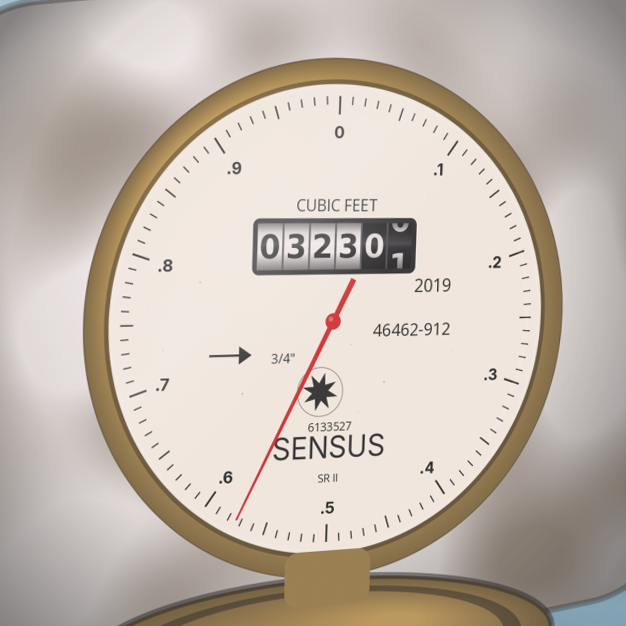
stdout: 32300.57 (ft³)
